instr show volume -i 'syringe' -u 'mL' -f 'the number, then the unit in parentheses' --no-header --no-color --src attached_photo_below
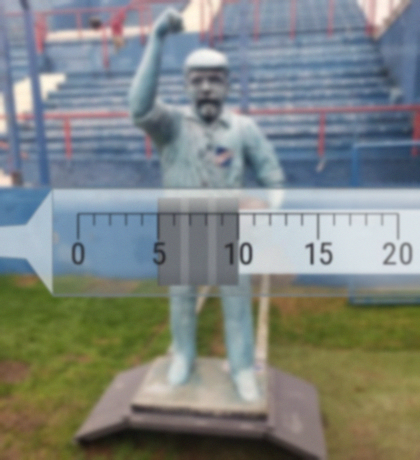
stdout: 5 (mL)
